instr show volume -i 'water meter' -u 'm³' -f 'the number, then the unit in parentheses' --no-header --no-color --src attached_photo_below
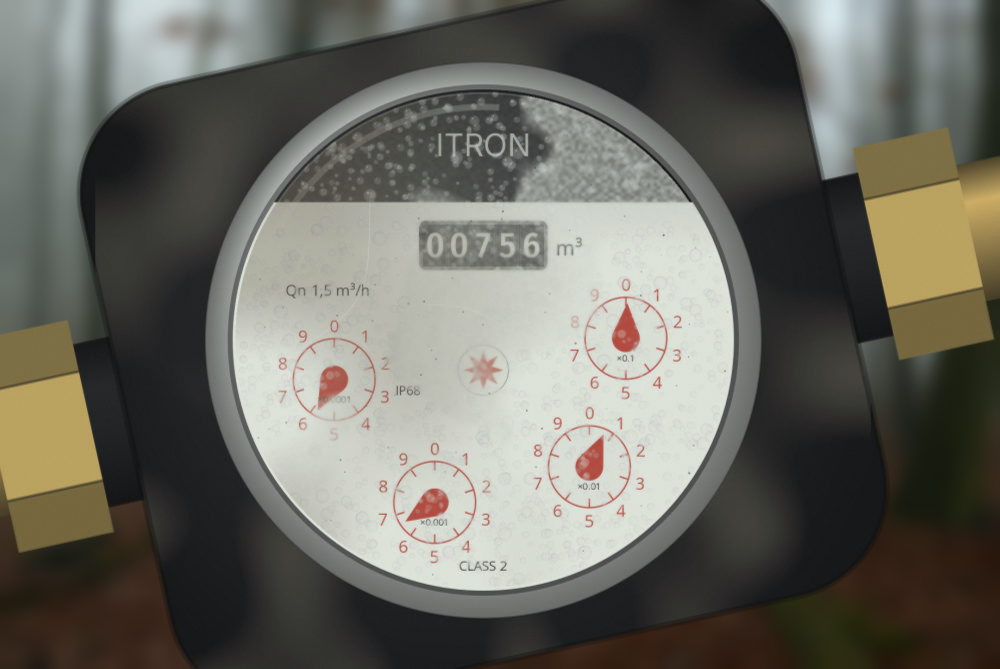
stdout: 756.0065 (m³)
